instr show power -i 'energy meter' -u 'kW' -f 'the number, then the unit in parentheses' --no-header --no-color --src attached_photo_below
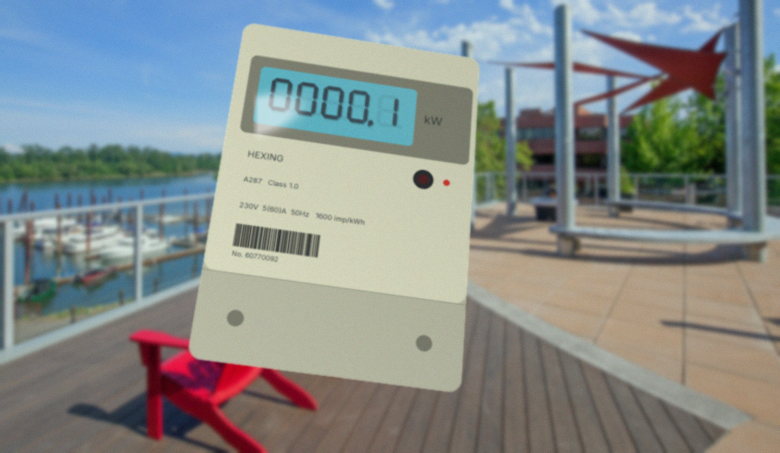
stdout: 0.1 (kW)
